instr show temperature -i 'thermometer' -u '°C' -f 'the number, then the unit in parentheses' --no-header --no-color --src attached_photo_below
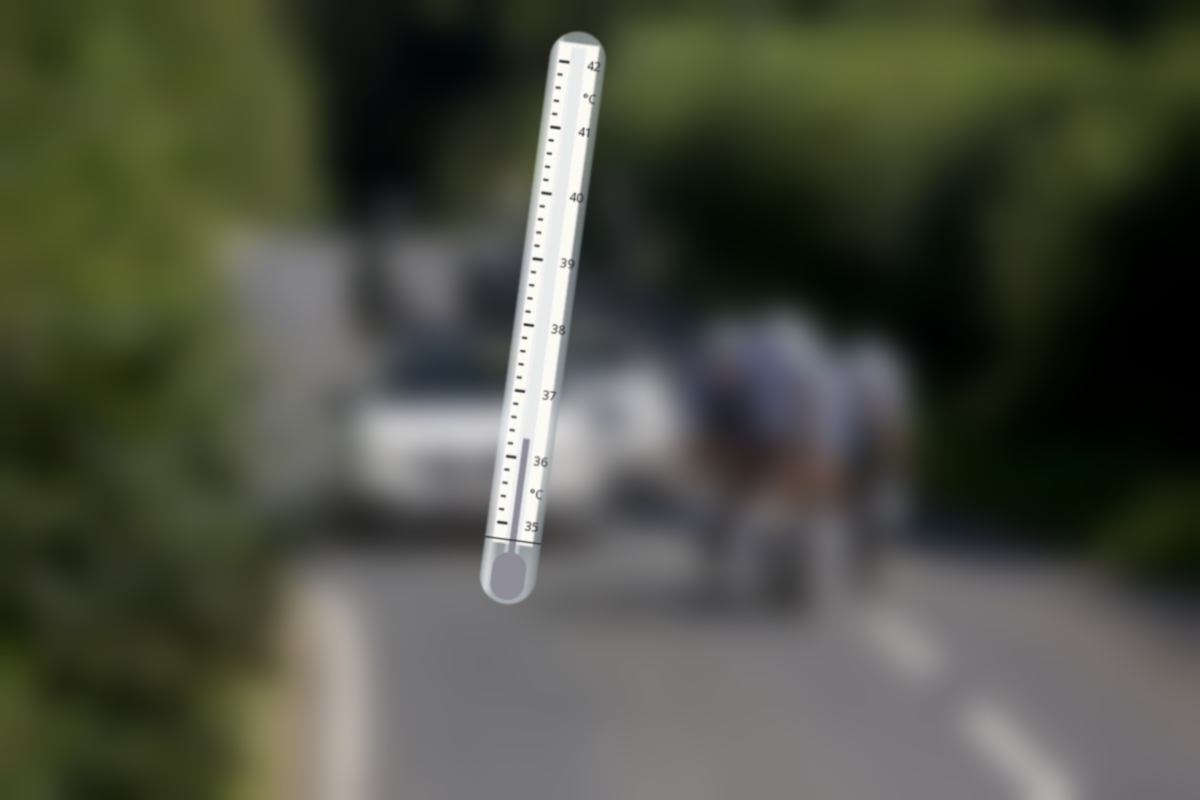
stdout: 36.3 (°C)
